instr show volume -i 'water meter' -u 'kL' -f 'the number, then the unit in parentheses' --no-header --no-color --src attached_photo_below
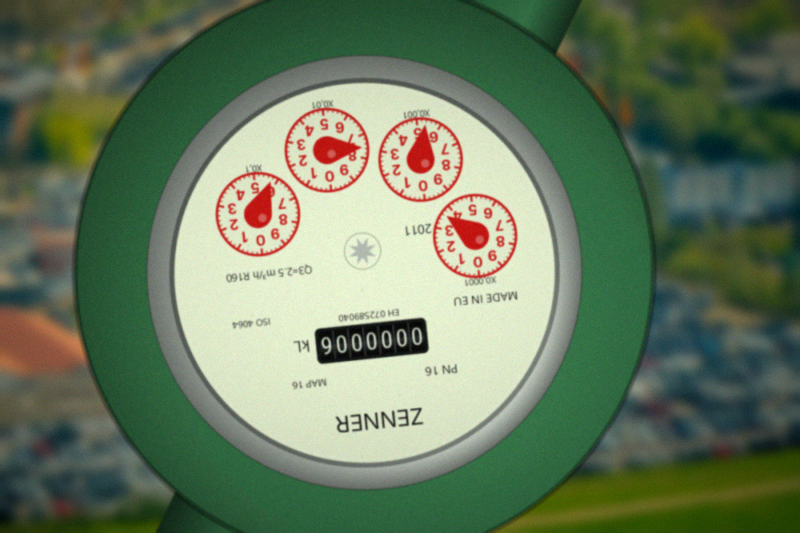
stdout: 6.5753 (kL)
